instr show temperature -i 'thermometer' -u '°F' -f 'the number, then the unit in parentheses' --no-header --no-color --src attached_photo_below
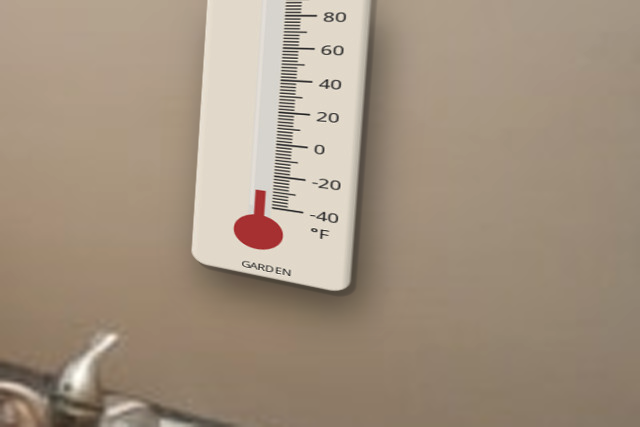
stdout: -30 (°F)
